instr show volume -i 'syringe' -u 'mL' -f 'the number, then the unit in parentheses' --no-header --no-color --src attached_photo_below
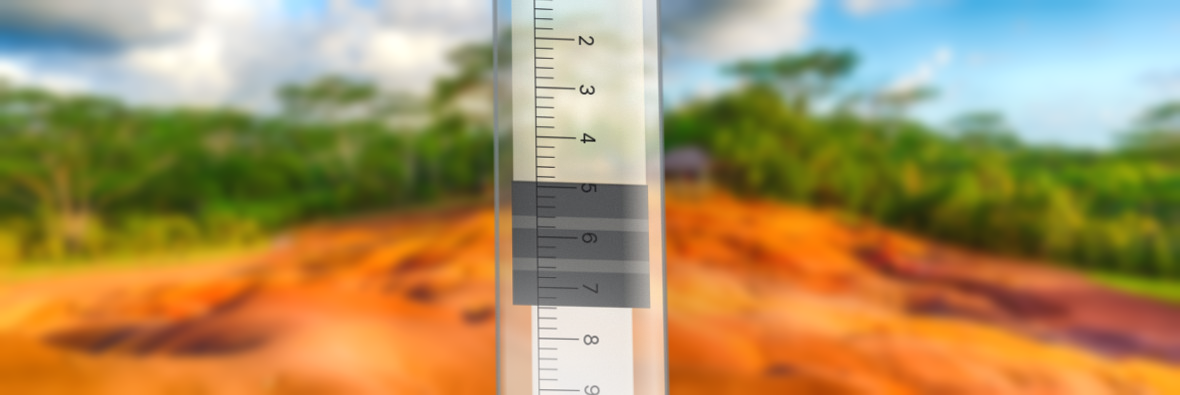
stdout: 4.9 (mL)
